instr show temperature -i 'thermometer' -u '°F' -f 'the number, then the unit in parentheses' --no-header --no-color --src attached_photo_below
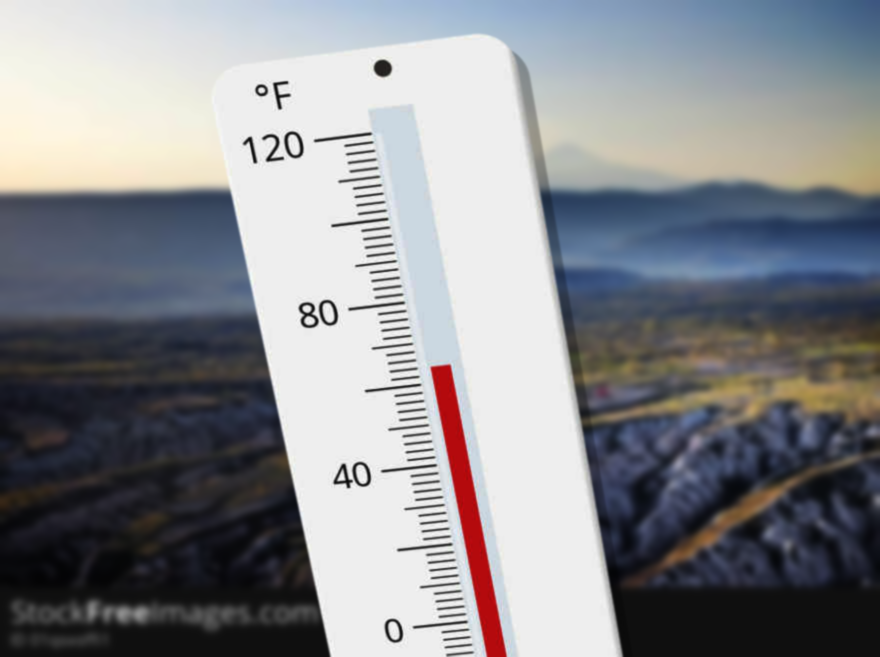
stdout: 64 (°F)
